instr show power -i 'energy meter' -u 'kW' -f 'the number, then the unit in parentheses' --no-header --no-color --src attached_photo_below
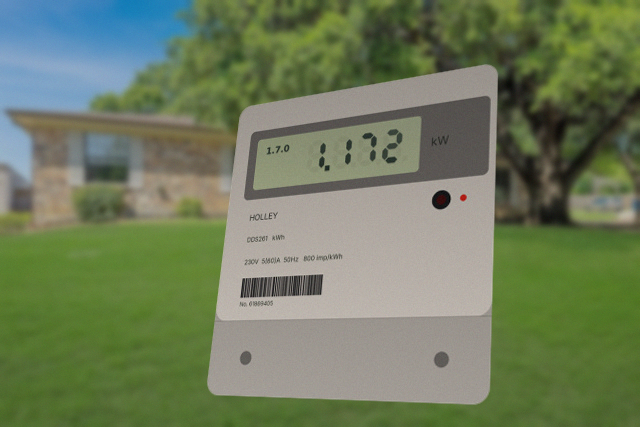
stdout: 1.172 (kW)
